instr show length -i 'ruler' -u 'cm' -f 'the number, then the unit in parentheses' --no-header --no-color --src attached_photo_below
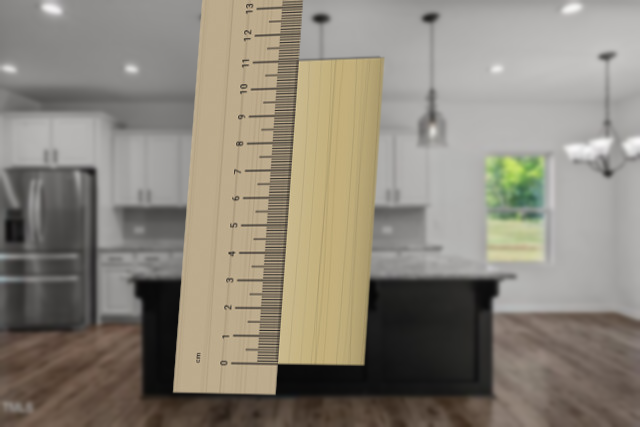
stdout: 11 (cm)
